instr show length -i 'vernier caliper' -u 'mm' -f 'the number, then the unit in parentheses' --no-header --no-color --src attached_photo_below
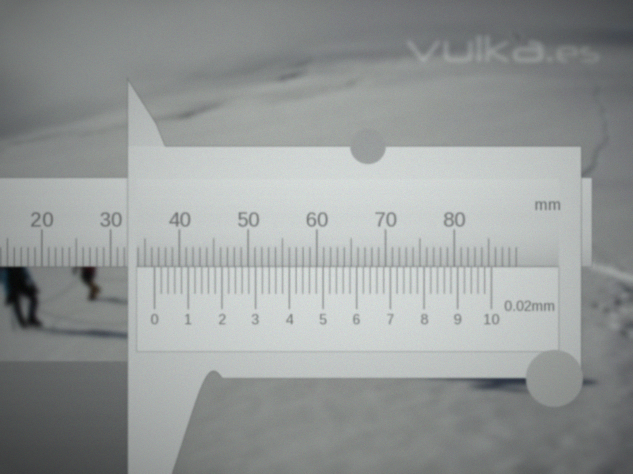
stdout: 36.4 (mm)
